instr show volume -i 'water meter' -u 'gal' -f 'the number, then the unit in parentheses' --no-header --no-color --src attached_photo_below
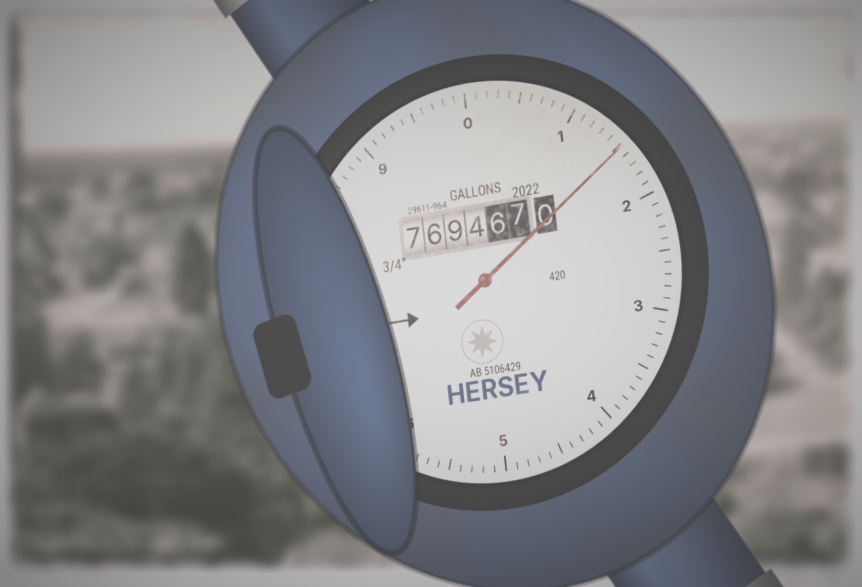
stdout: 7694671.5 (gal)
